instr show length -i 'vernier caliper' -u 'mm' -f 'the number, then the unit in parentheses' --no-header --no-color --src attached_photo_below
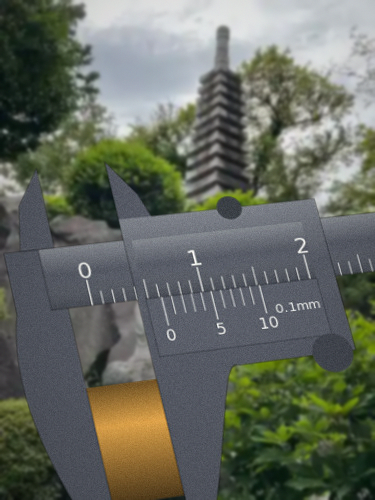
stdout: 6.2 (mm)
